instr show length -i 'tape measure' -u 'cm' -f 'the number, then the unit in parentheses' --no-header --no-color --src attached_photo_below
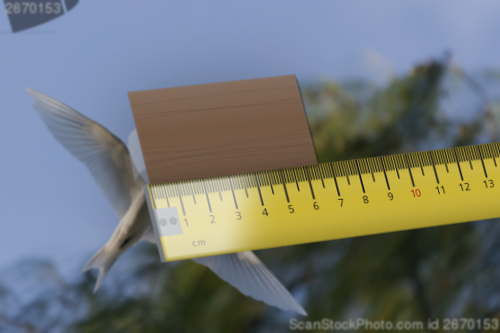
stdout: 6.5 (cm)
